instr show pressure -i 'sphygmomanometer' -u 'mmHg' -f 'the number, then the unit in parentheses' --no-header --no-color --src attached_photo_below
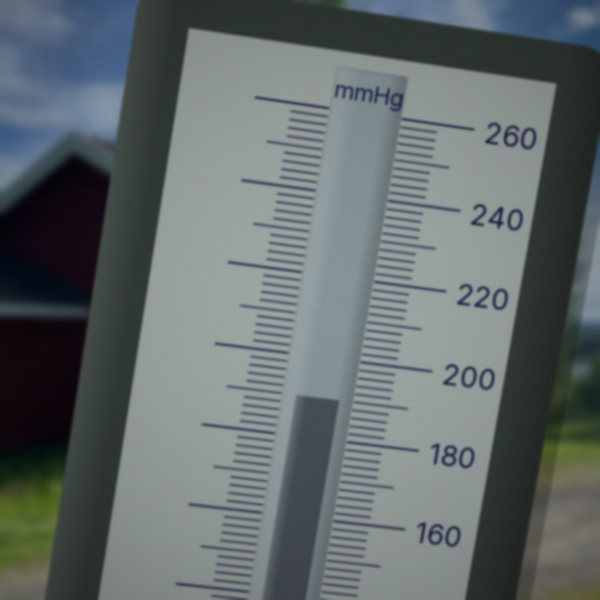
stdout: 190 (mmHg)
